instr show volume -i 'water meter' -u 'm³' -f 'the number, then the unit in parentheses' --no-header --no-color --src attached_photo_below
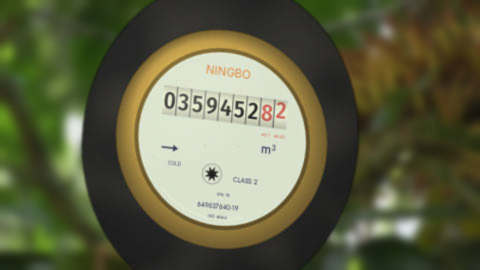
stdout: 359452.82 (m³)
